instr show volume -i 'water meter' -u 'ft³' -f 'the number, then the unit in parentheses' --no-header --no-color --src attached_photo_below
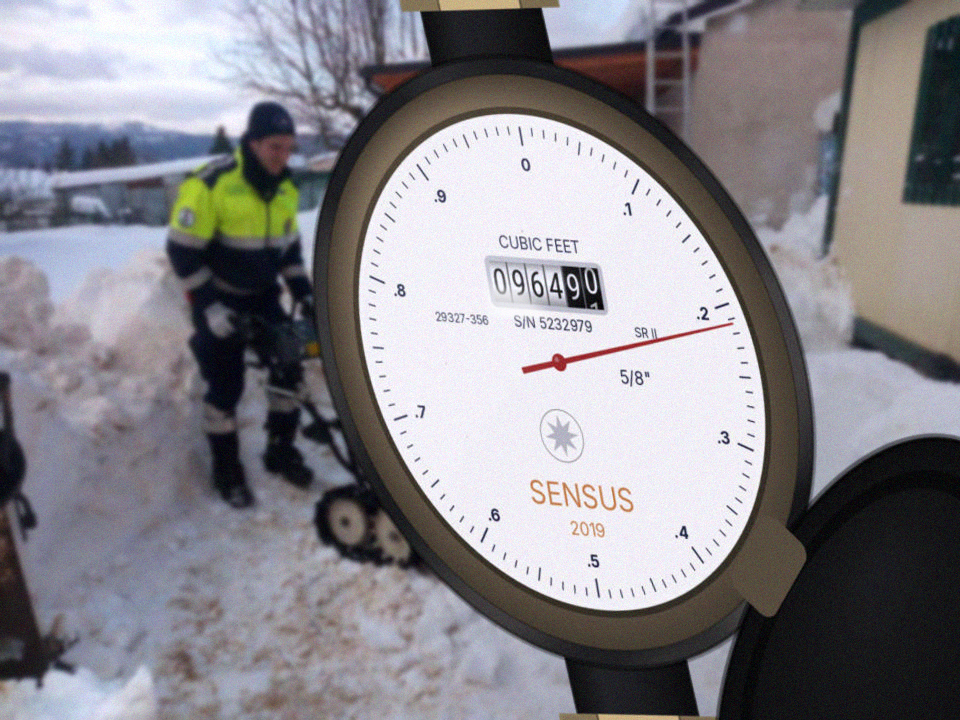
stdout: 96490.21 (ft³)
